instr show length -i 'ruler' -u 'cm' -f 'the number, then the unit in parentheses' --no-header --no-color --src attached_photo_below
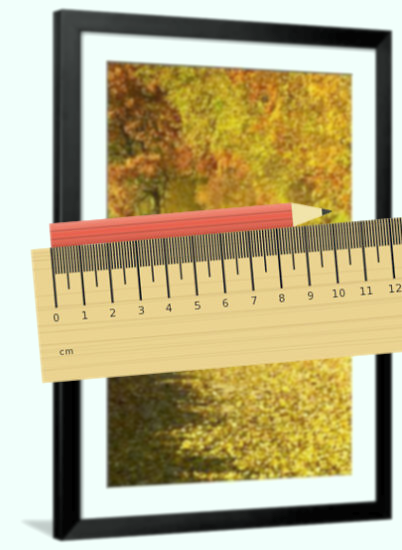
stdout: 10 (cm)
